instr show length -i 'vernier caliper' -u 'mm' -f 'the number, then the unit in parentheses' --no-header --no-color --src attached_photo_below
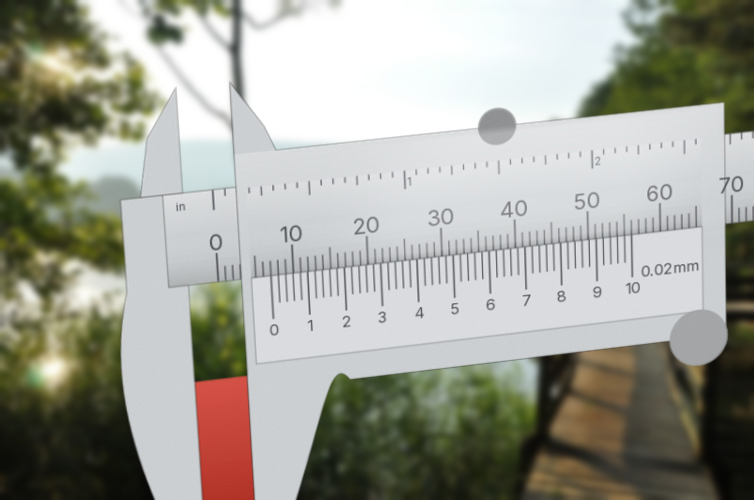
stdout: 7.0 (mm)
